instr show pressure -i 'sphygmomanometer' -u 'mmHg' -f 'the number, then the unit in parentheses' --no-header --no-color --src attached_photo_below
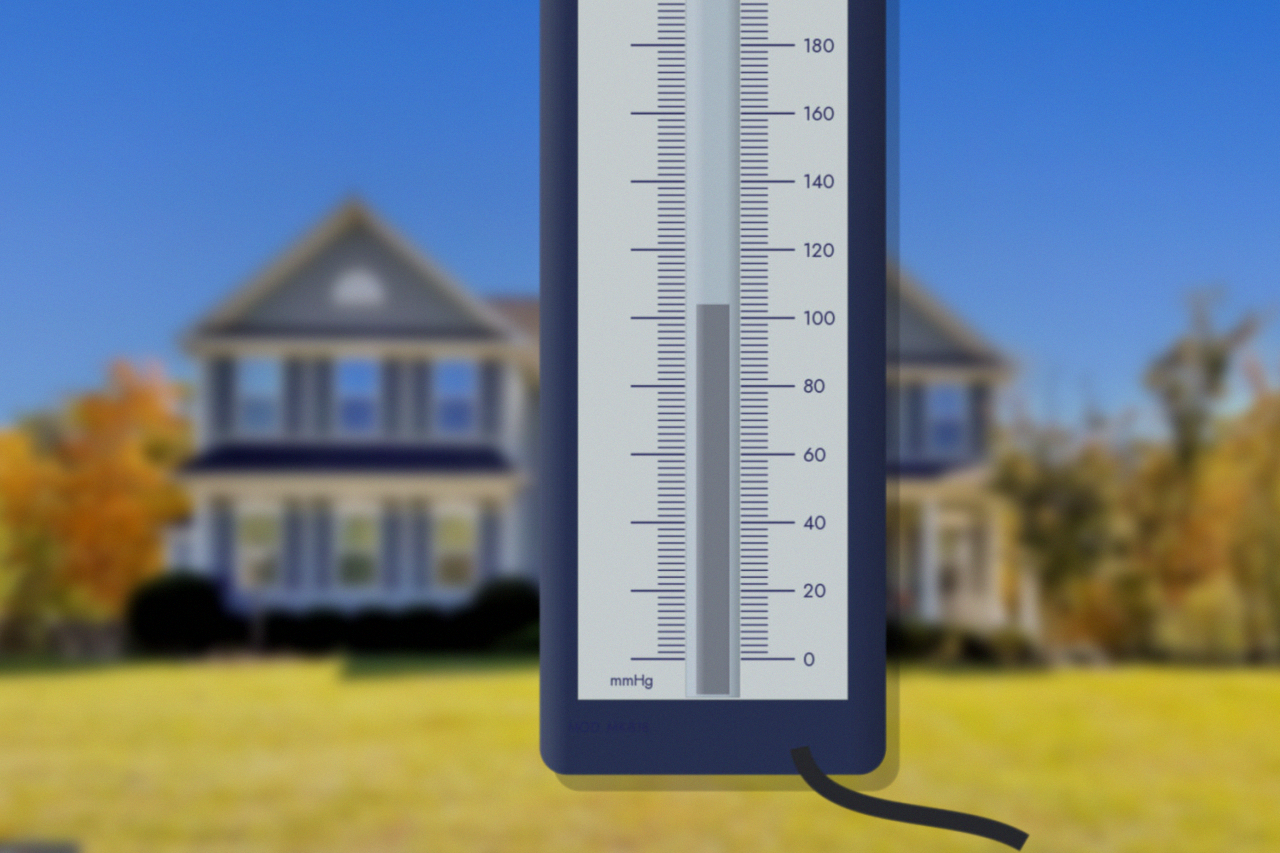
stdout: 104 (mmHg)
